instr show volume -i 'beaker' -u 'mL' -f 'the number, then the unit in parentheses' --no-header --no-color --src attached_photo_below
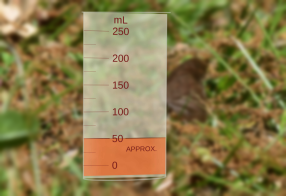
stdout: 50 (mL)
